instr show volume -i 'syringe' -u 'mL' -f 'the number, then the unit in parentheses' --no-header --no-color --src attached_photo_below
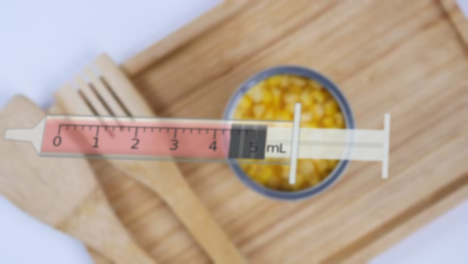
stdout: 4.4 (mL)
